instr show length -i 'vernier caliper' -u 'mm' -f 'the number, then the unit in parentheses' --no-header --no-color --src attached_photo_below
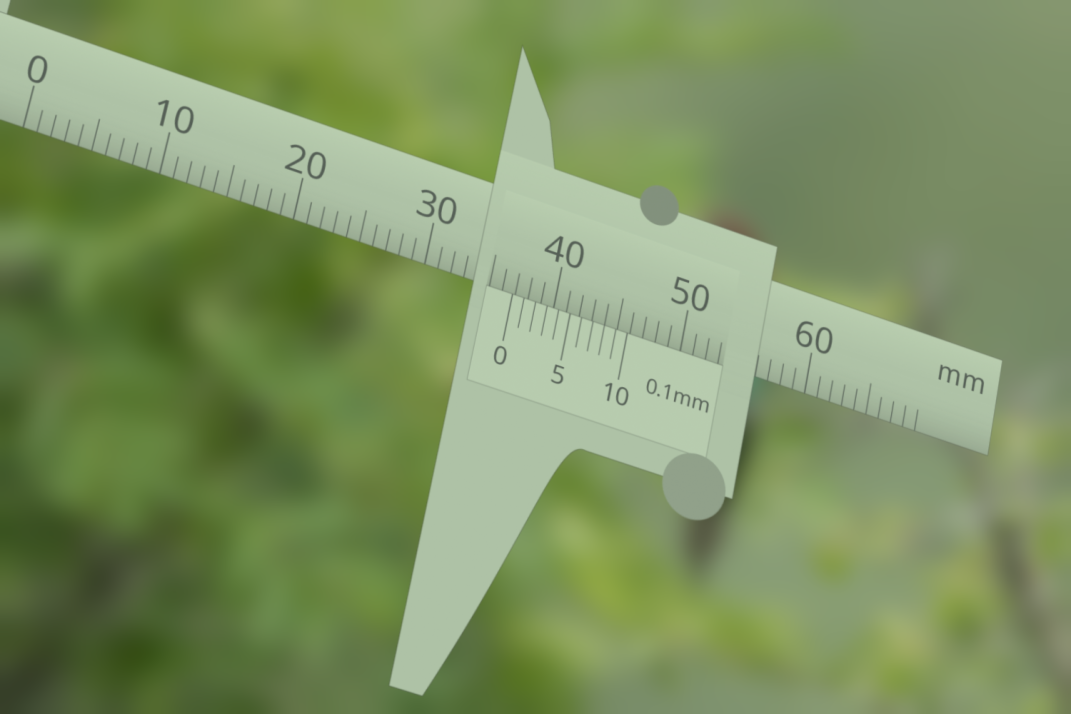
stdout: 36.8 (mm)
